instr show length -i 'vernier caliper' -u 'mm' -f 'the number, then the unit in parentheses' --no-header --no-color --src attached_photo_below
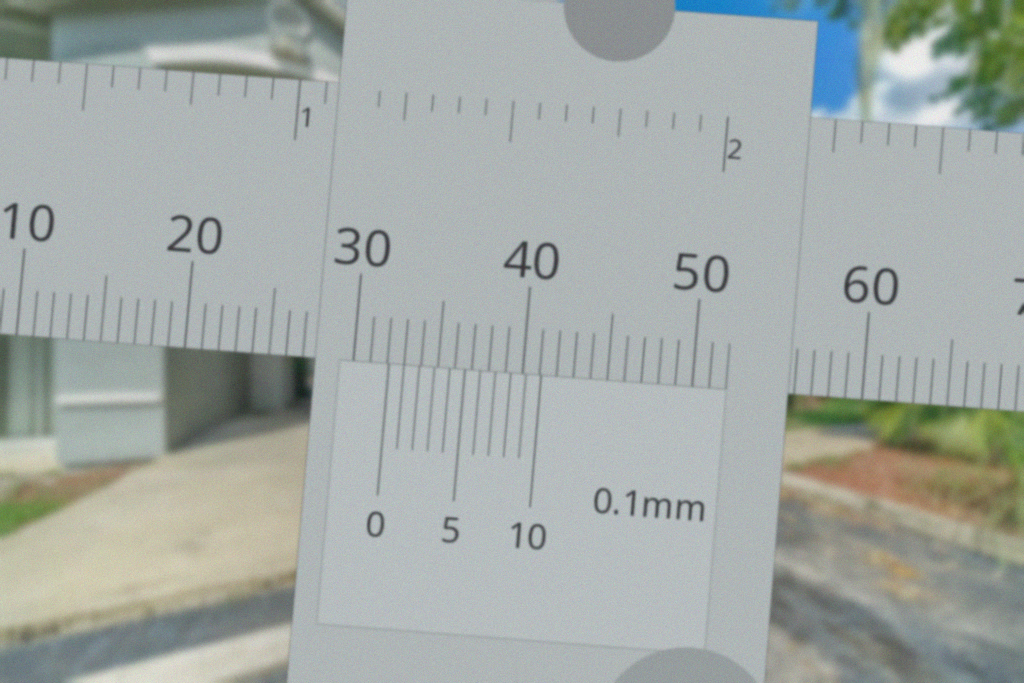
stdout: 32.1 (mm)
